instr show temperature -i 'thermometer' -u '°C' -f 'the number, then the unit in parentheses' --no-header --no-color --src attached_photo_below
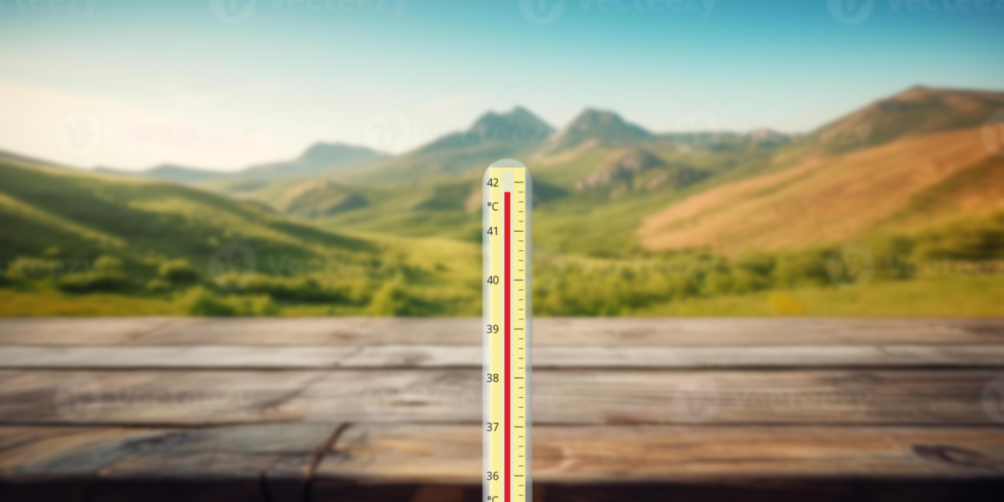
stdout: 41.8 (°C)
